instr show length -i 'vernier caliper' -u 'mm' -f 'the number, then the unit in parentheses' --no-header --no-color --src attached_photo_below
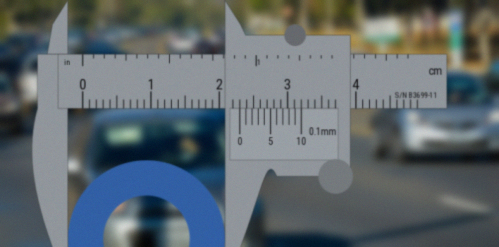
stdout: 23.0 (mm)
